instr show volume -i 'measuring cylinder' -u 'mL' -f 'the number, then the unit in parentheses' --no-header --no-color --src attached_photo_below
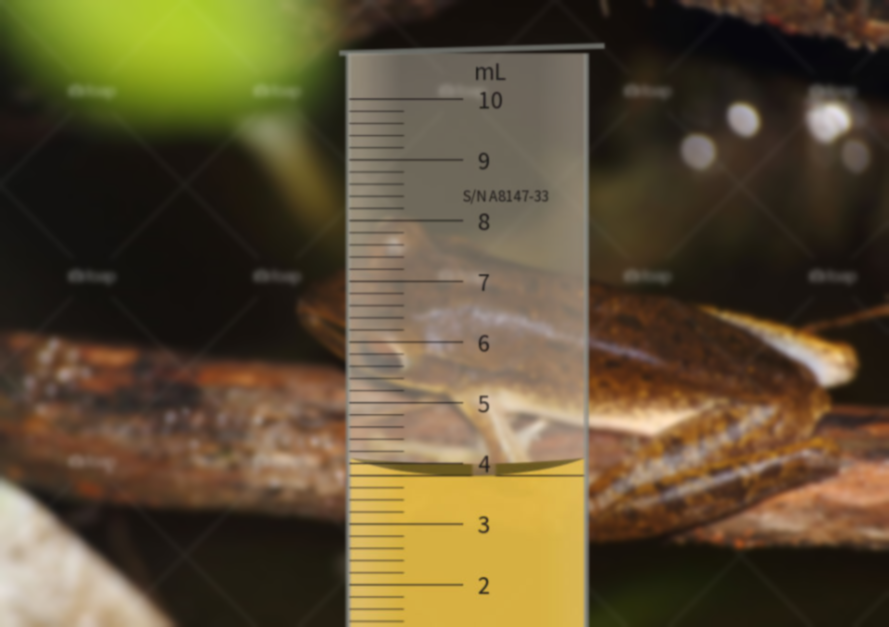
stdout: 3.8 (mL)
